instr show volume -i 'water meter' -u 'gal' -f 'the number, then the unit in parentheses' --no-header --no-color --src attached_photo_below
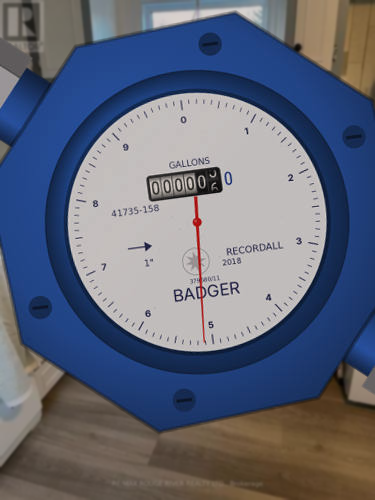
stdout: 55.1 (gal)
